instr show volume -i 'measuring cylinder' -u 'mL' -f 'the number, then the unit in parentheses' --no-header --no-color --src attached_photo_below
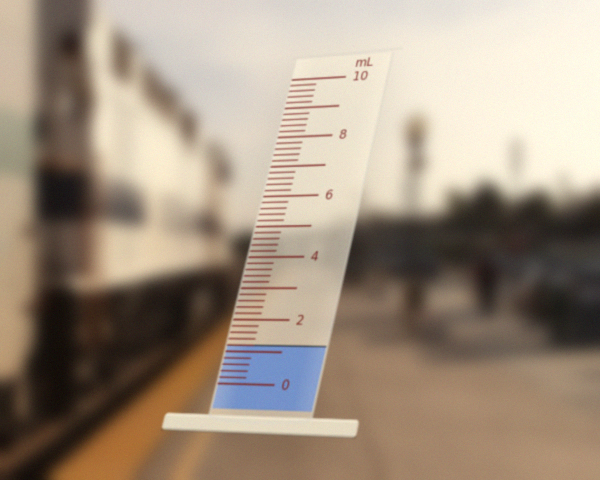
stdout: 1.2 (mL)
